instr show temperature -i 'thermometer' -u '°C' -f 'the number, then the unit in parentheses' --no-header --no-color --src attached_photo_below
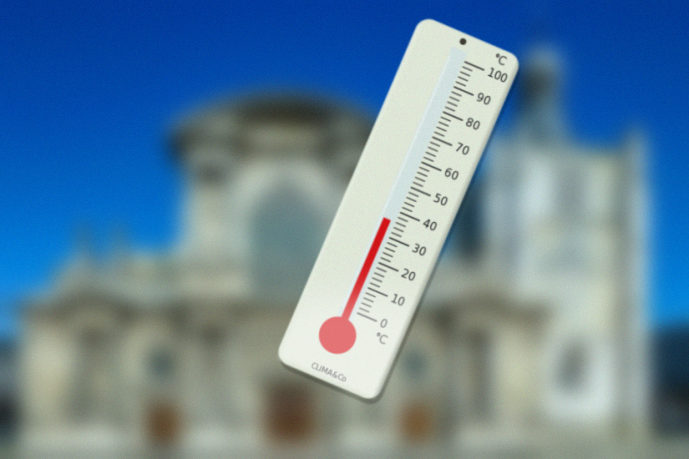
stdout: 36 (°C)
